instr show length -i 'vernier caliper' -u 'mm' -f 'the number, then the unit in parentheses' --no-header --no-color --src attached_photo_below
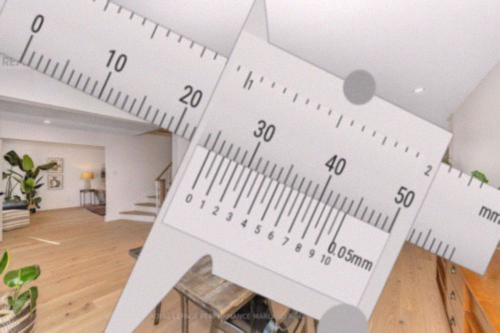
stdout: 24.8 (mm)
